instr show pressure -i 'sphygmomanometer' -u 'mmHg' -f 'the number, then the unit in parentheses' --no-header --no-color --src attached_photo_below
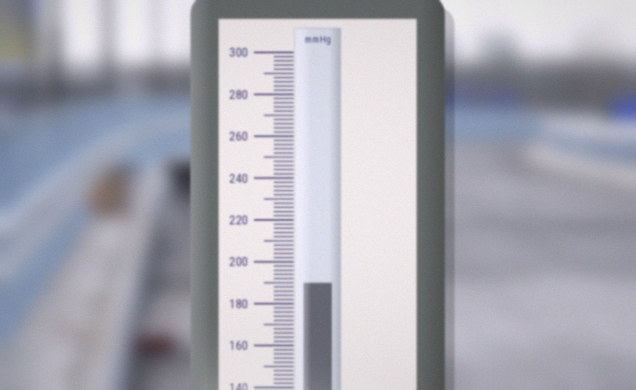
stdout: 190 (mmHg)
